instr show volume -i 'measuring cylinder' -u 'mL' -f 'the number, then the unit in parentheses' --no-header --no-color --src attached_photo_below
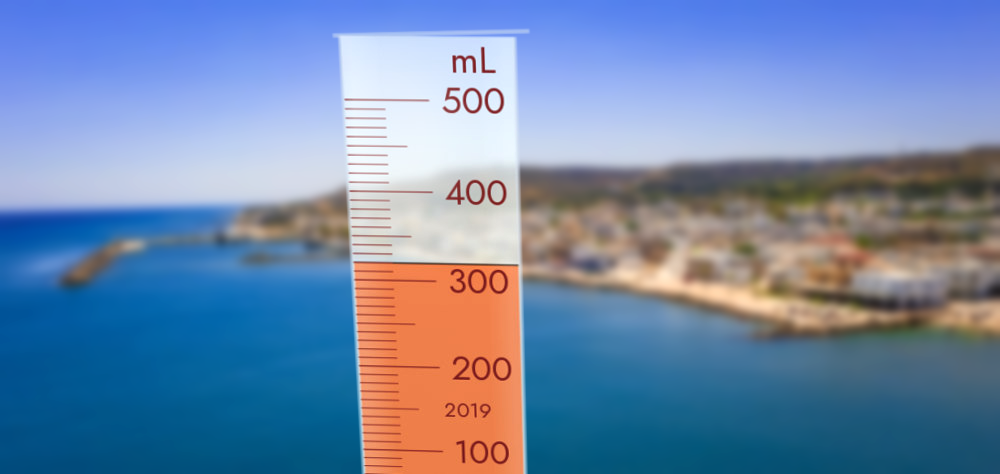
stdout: 320 (mL)
